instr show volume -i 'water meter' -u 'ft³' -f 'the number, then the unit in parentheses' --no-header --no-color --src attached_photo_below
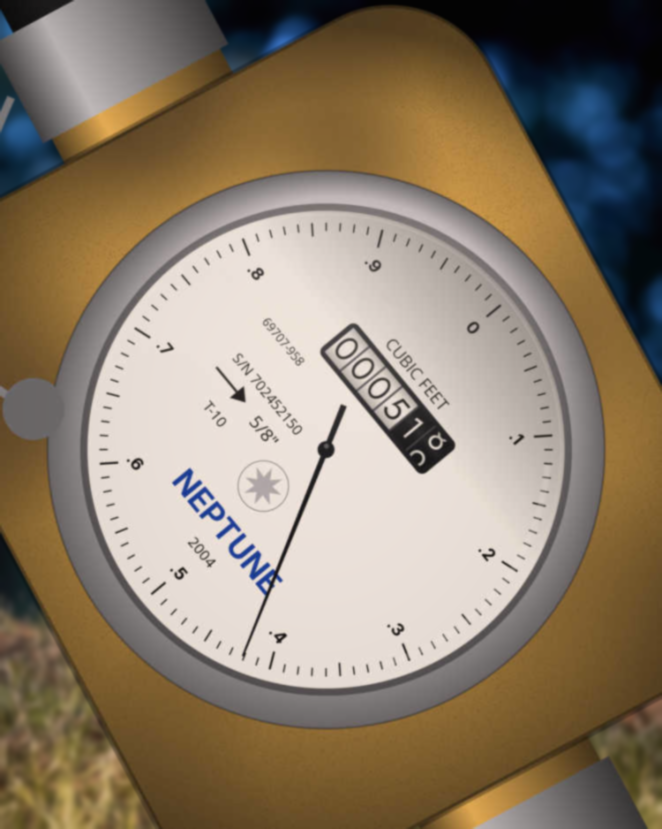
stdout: 518.42 (ft³)
